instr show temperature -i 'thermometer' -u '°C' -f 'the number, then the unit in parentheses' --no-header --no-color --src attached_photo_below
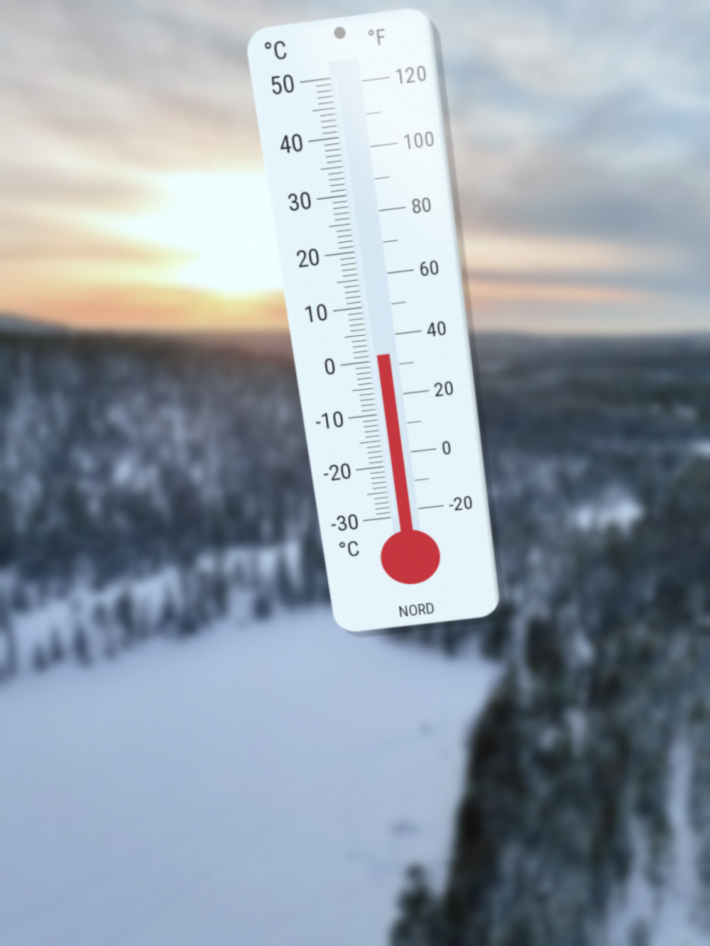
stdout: 1 (°C)
